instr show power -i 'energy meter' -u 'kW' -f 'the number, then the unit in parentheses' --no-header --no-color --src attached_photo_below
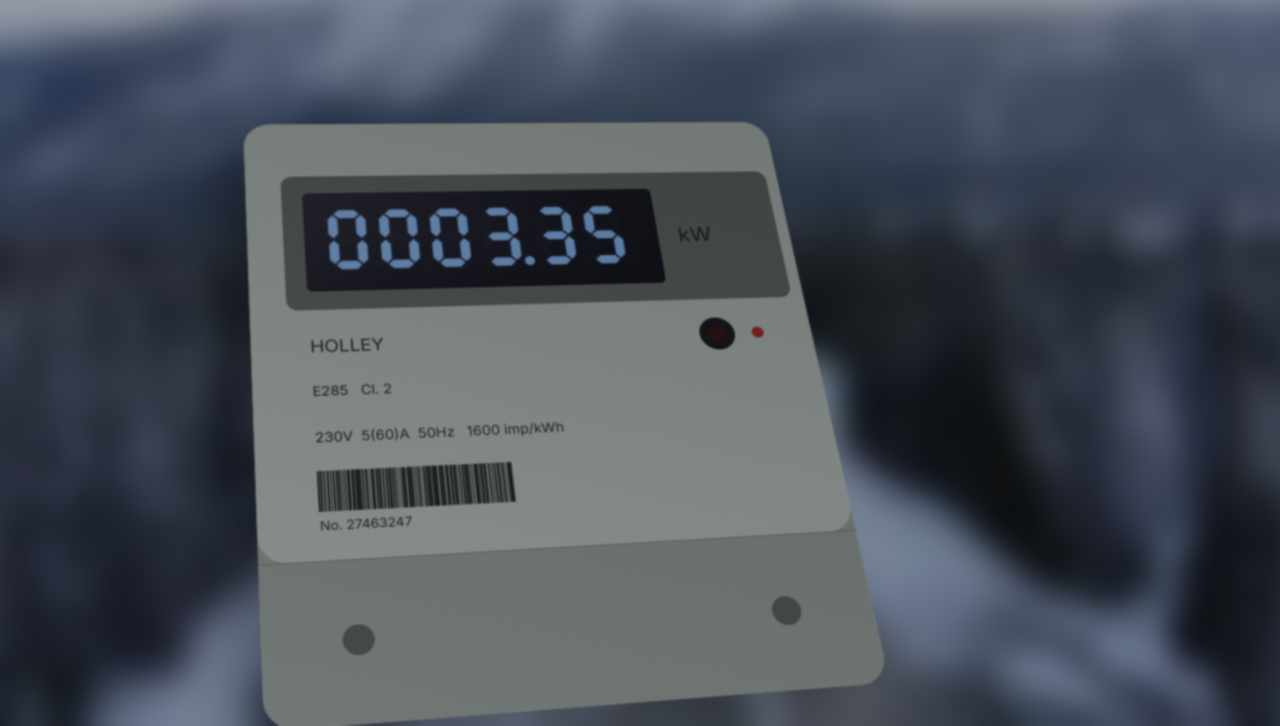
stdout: 3.35 (kW)
